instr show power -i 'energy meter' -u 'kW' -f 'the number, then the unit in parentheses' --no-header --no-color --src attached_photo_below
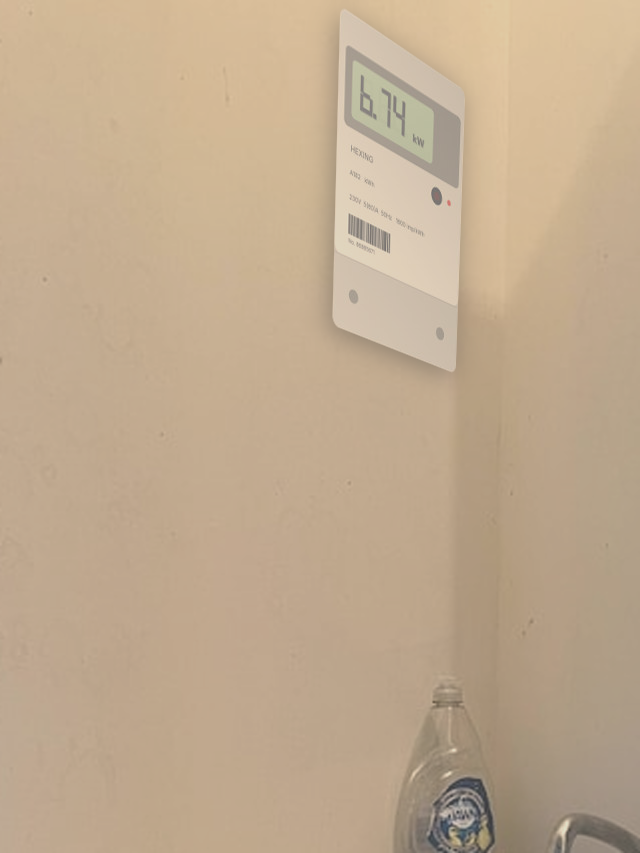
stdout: 6.74 (kW)
